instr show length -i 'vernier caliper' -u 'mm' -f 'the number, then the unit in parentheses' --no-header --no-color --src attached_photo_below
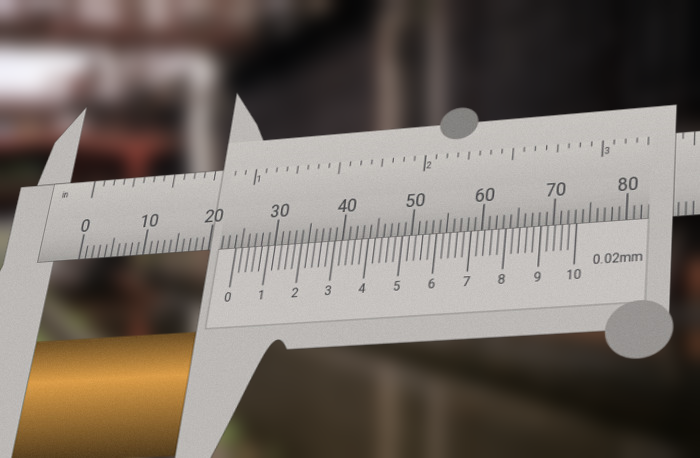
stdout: 24.2 (mm)
